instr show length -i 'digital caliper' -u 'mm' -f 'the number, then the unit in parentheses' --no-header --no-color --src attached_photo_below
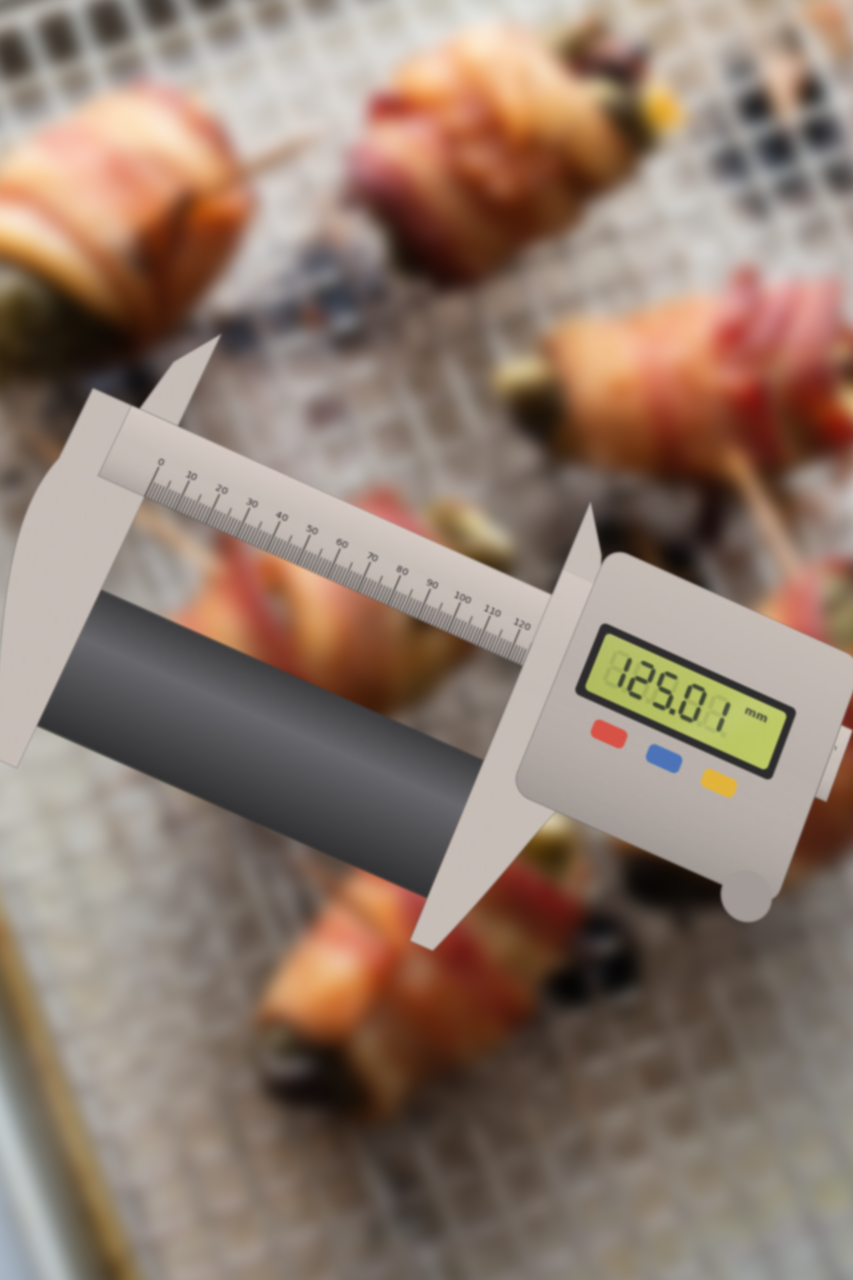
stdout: 125.01 (mm)
